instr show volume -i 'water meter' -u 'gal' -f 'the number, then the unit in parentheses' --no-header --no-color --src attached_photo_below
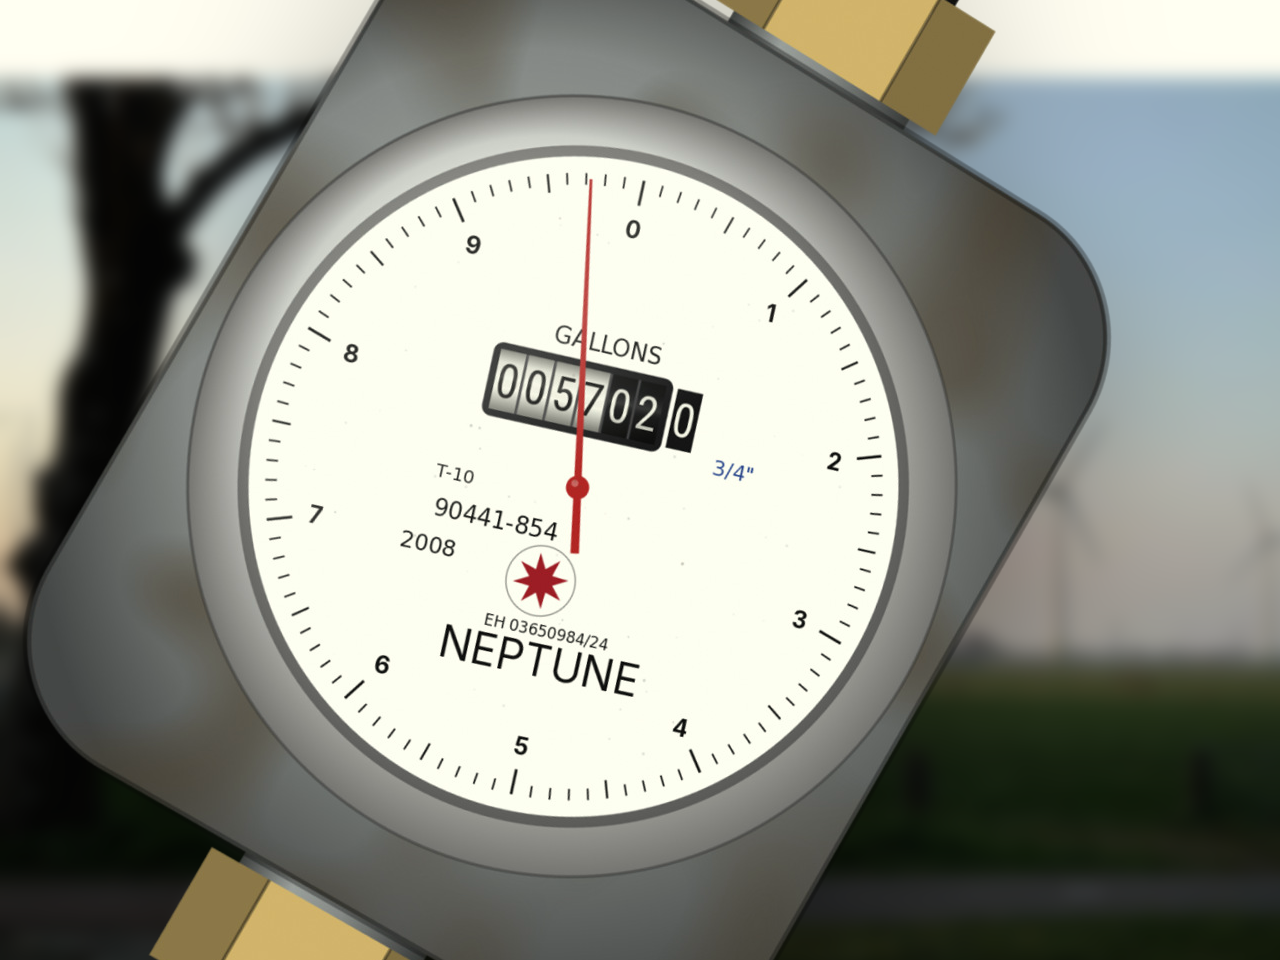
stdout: 57019.7 (gal)
